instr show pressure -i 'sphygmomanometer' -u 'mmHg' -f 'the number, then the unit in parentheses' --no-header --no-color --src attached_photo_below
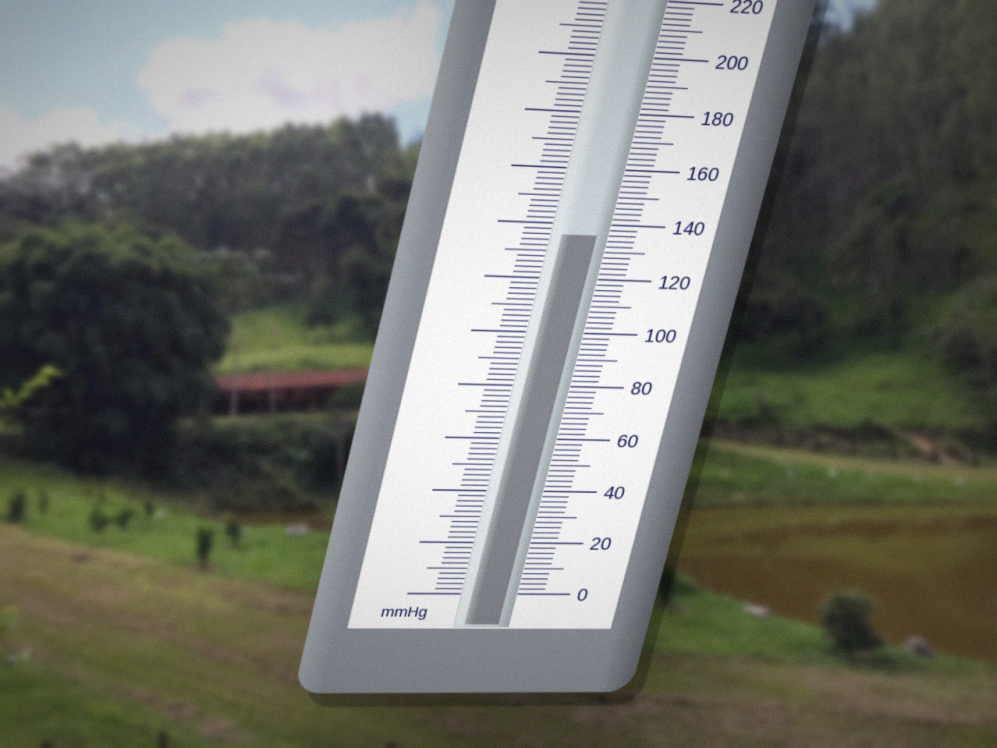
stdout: 136 (mmHg)
